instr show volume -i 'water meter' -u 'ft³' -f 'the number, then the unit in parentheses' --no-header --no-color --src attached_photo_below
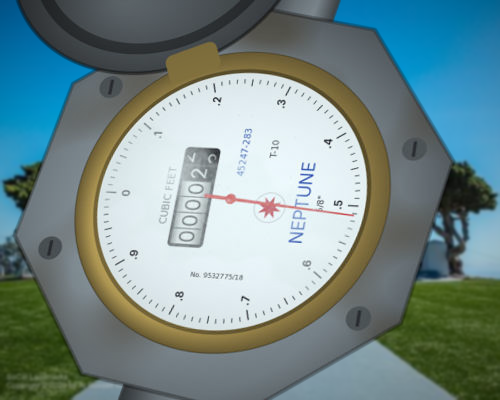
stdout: 22.51 (ft³)
